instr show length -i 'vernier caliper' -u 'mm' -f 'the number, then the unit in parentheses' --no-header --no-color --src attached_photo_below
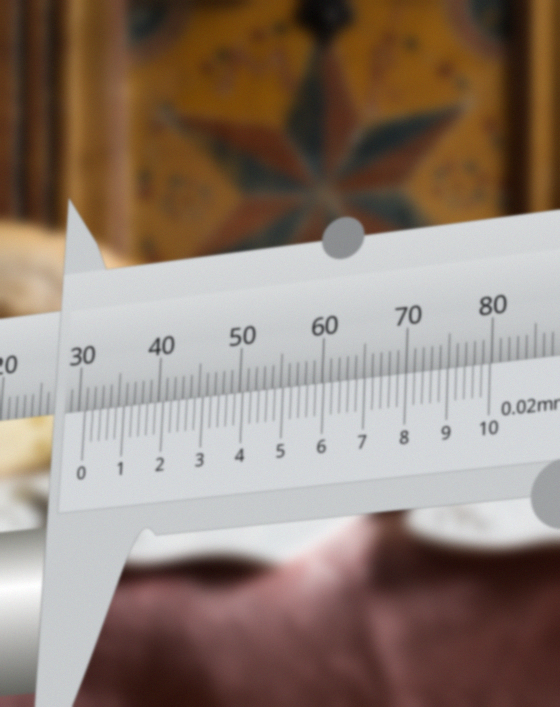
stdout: 30.8 (mm)
